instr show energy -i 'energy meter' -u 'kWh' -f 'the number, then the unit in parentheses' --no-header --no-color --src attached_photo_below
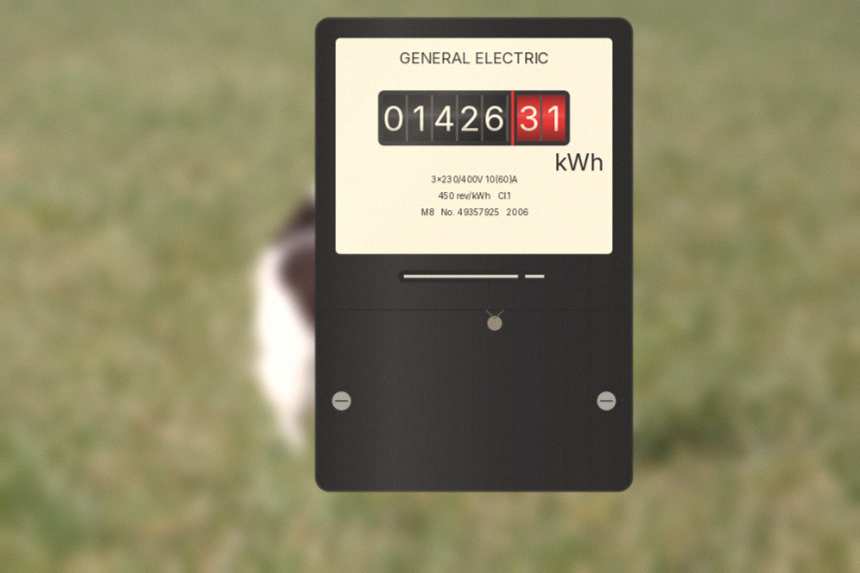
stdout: 1426.31 (kWh)
